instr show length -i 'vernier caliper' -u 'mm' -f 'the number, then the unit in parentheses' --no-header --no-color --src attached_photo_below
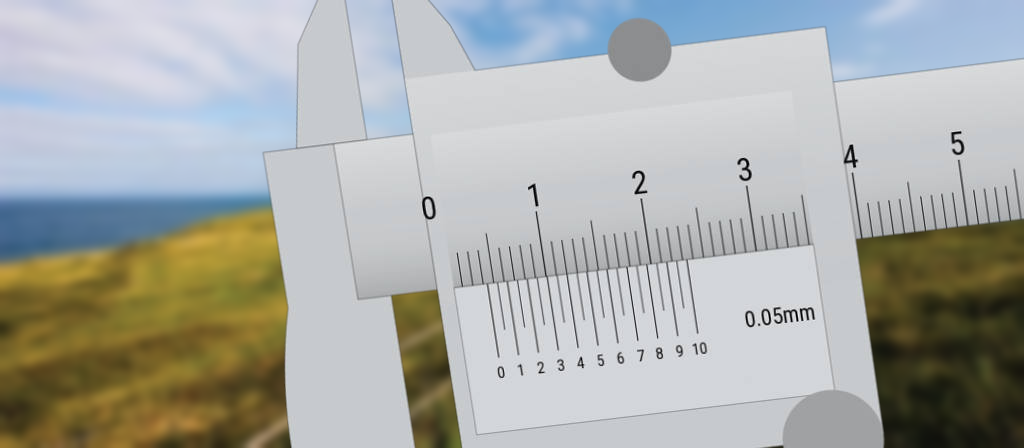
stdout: 4.4 (mm)
